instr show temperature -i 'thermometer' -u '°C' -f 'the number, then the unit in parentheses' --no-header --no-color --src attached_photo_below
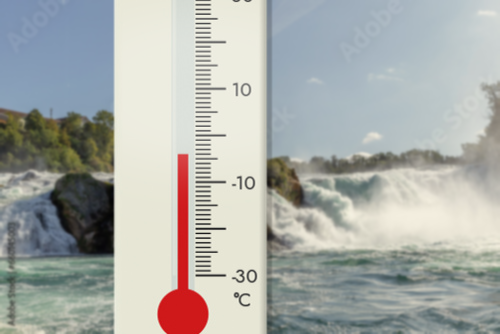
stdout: -4 (°C)
